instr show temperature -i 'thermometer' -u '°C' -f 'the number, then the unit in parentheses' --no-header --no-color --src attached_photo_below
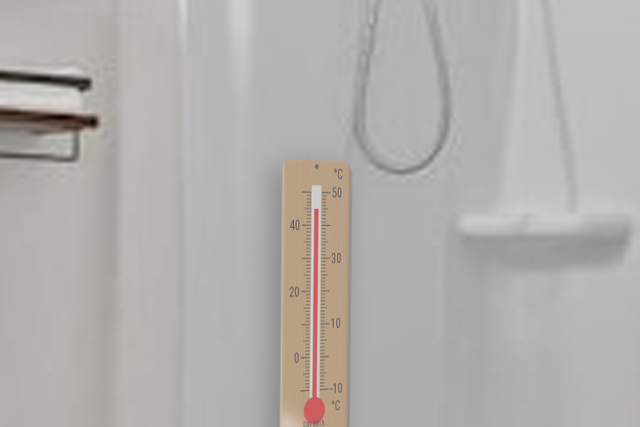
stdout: 45 (°C)
